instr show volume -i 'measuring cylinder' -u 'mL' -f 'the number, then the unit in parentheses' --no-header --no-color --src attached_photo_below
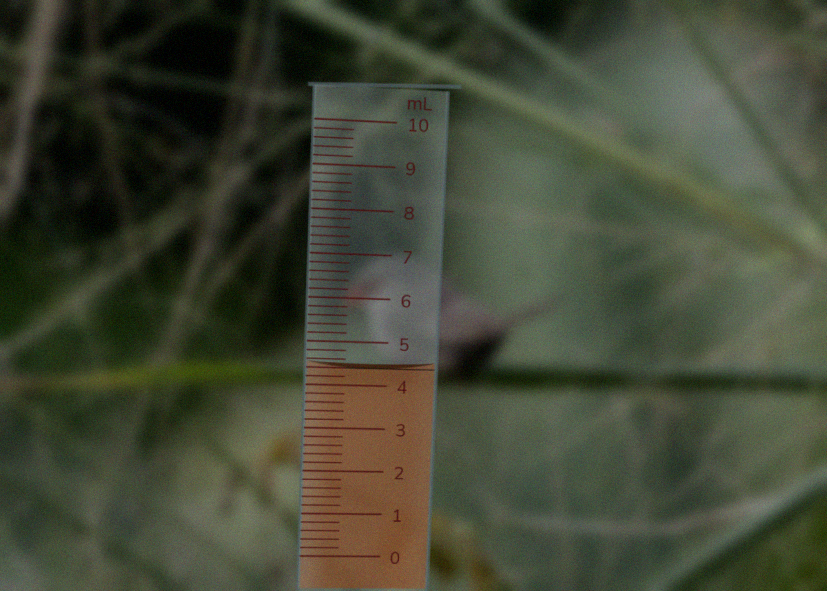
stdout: 4.4 (mL)
